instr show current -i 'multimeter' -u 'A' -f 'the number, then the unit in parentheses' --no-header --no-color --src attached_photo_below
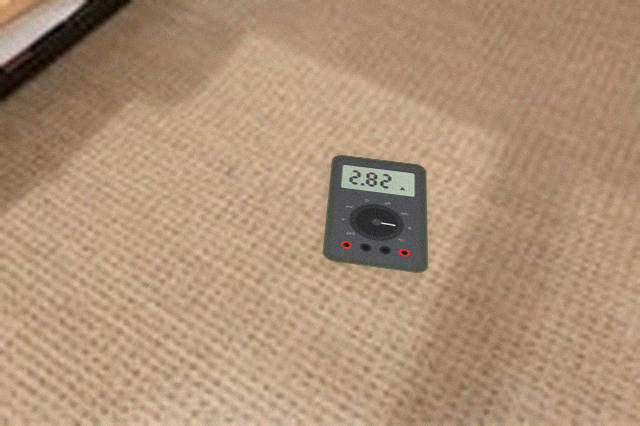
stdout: 2.82 (A)
